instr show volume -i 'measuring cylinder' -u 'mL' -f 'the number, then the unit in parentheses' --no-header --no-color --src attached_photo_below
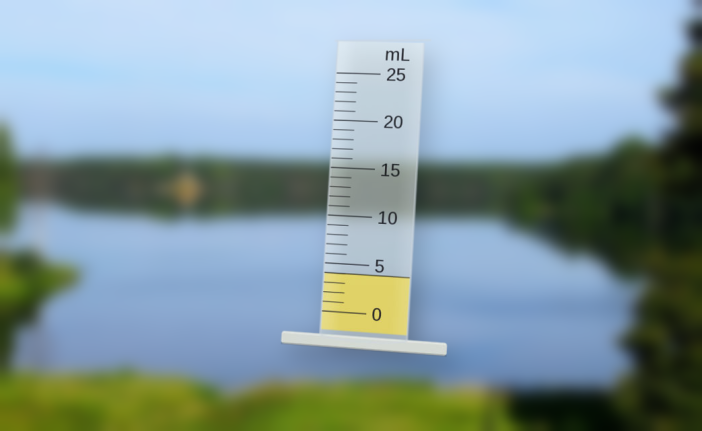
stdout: 4 (mL)
